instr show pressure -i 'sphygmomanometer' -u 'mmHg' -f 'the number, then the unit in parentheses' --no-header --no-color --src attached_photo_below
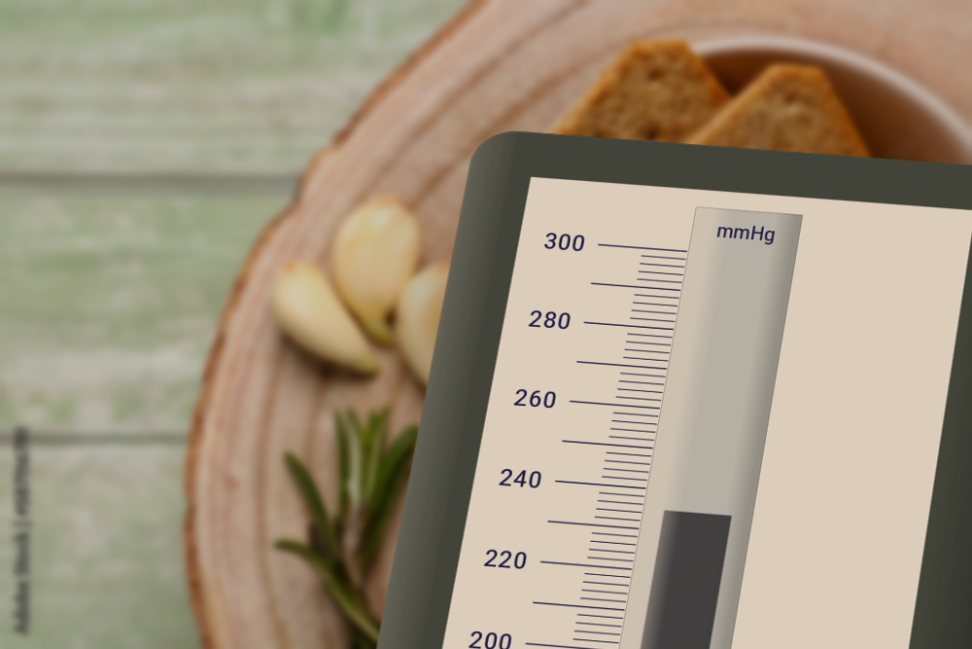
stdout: 235 (mmHg)
